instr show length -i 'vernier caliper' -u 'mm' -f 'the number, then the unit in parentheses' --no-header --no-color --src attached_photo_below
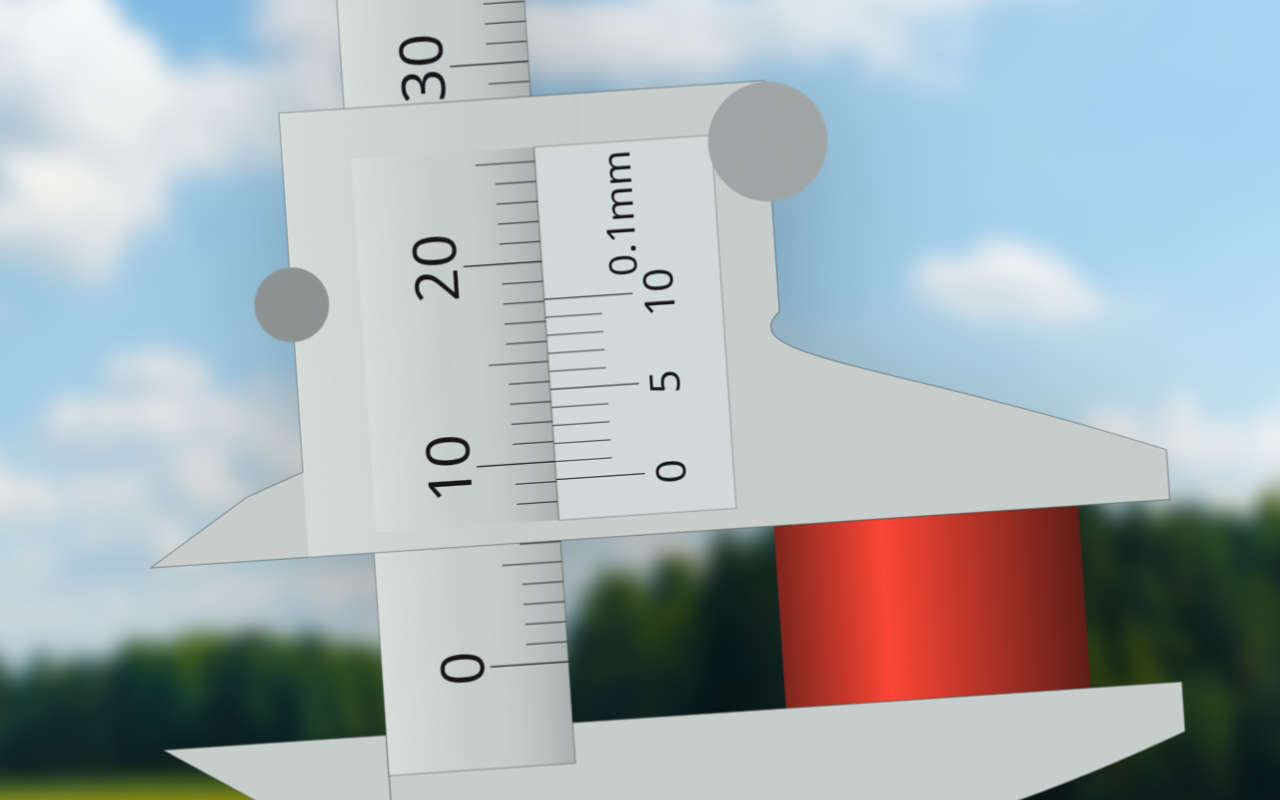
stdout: 9.1 (mm)
